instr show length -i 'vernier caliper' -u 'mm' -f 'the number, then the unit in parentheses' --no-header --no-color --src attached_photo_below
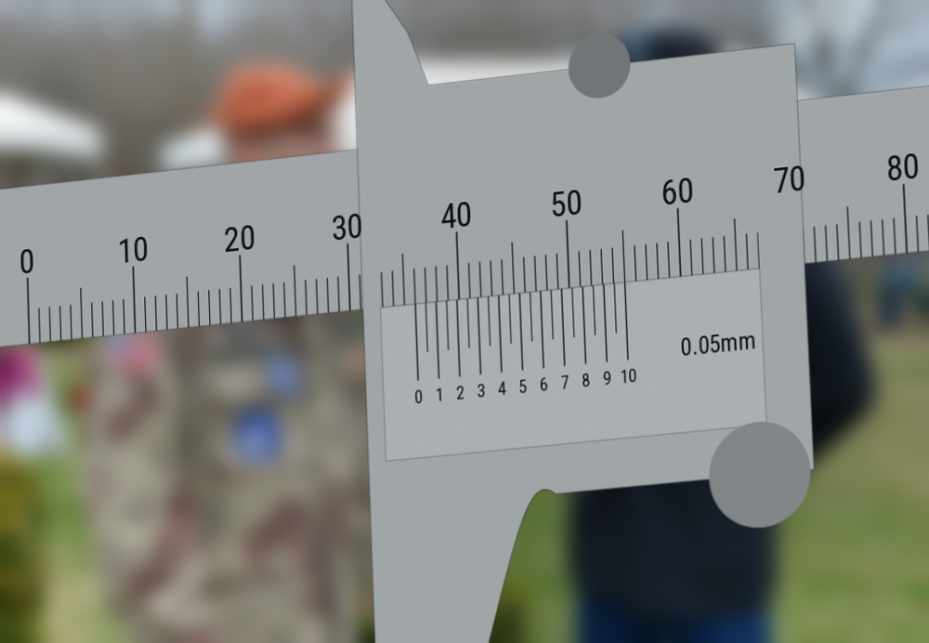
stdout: 36.0 (mm)
